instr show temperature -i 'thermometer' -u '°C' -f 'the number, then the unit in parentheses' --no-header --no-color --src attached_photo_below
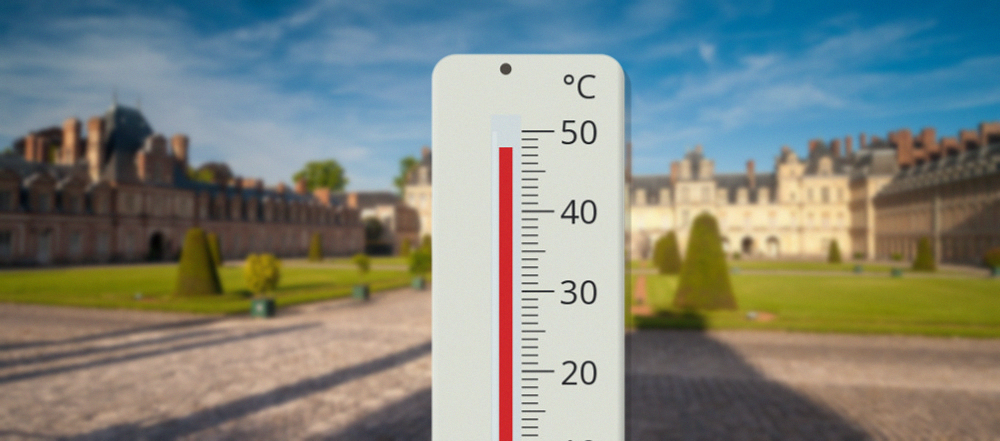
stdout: 48 (°C)
